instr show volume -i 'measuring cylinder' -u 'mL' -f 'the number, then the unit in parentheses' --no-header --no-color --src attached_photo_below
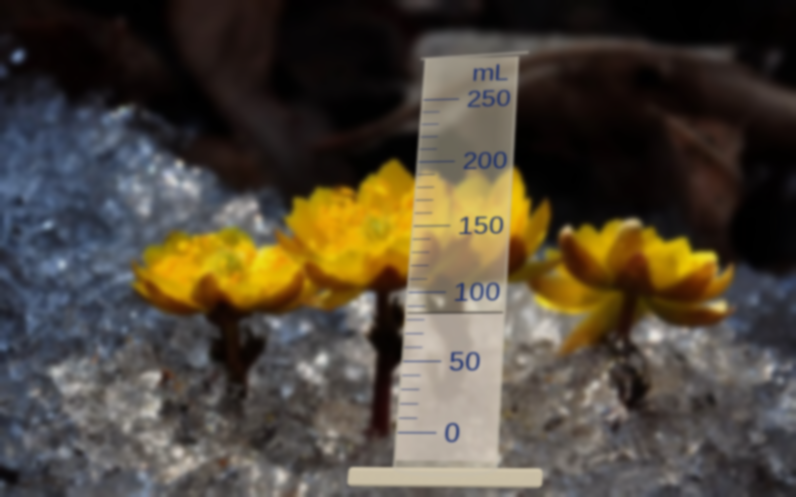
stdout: 85 (mL)
